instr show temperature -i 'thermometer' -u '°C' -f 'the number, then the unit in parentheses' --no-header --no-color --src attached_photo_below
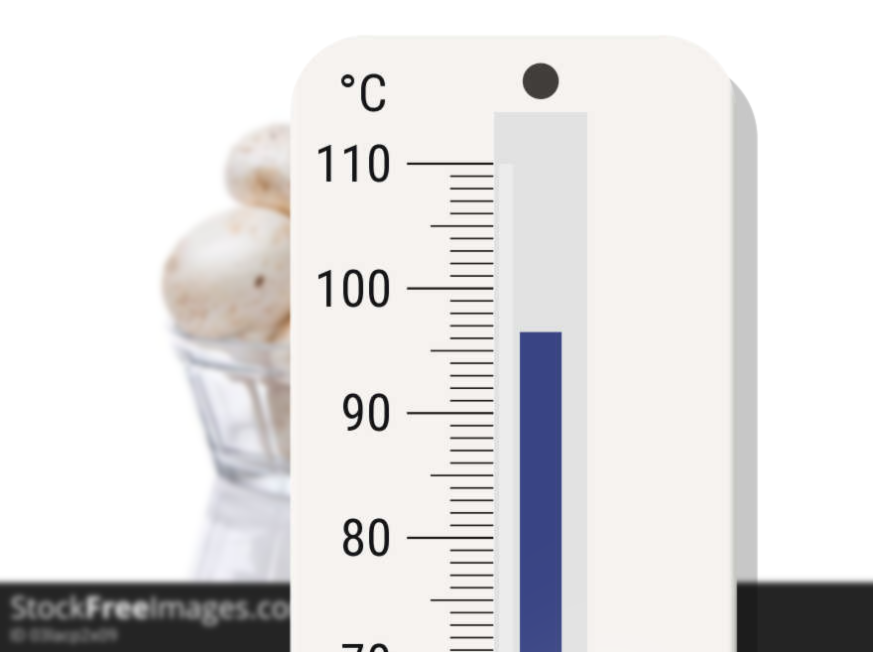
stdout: 96.5 (°C)
